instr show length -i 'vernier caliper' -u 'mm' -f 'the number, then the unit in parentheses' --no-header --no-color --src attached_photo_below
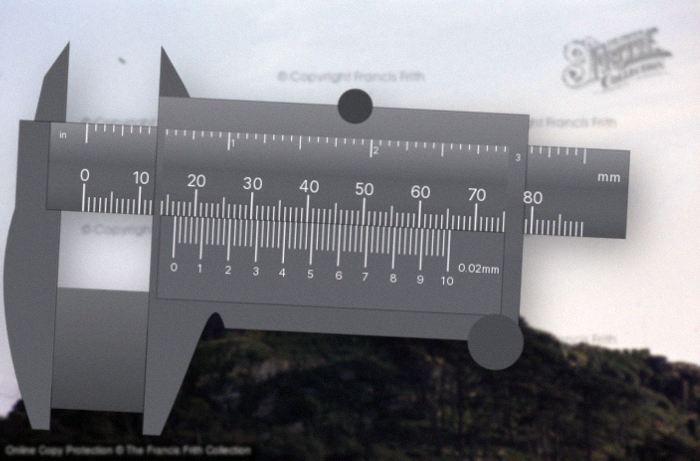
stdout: 16.5 (mm)
